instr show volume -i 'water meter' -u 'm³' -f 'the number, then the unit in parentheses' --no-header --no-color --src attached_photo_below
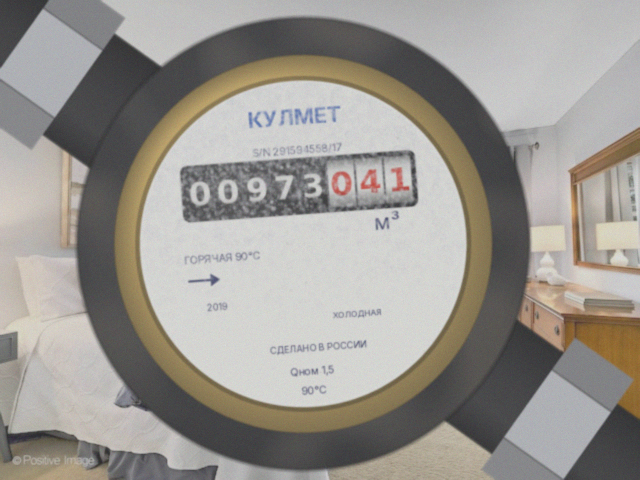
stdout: 973.041 (m³)
